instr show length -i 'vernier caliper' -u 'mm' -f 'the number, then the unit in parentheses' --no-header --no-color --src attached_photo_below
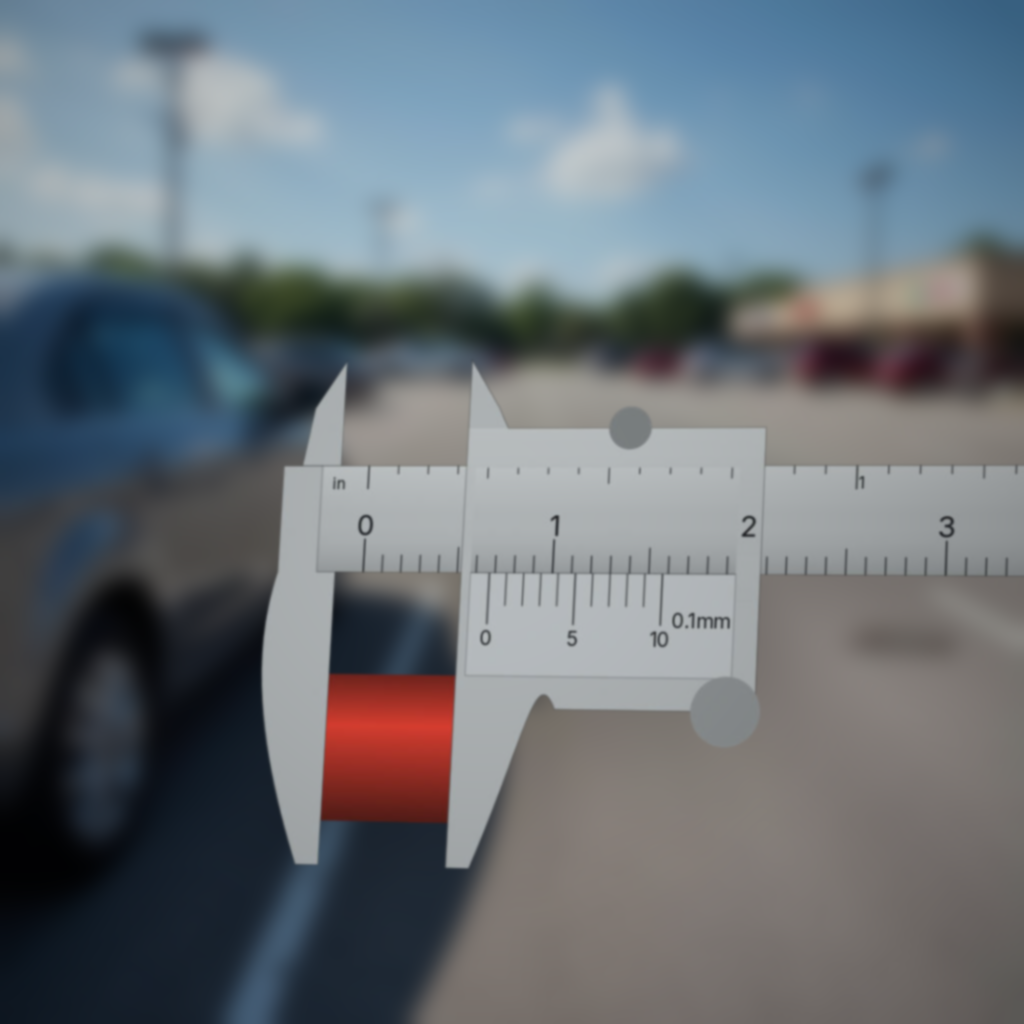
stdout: 6.7 (mm)
